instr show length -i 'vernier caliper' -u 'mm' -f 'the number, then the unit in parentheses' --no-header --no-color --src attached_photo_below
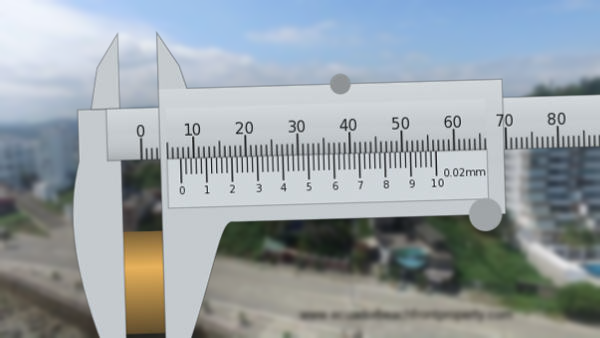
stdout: 7.5 (mm)
